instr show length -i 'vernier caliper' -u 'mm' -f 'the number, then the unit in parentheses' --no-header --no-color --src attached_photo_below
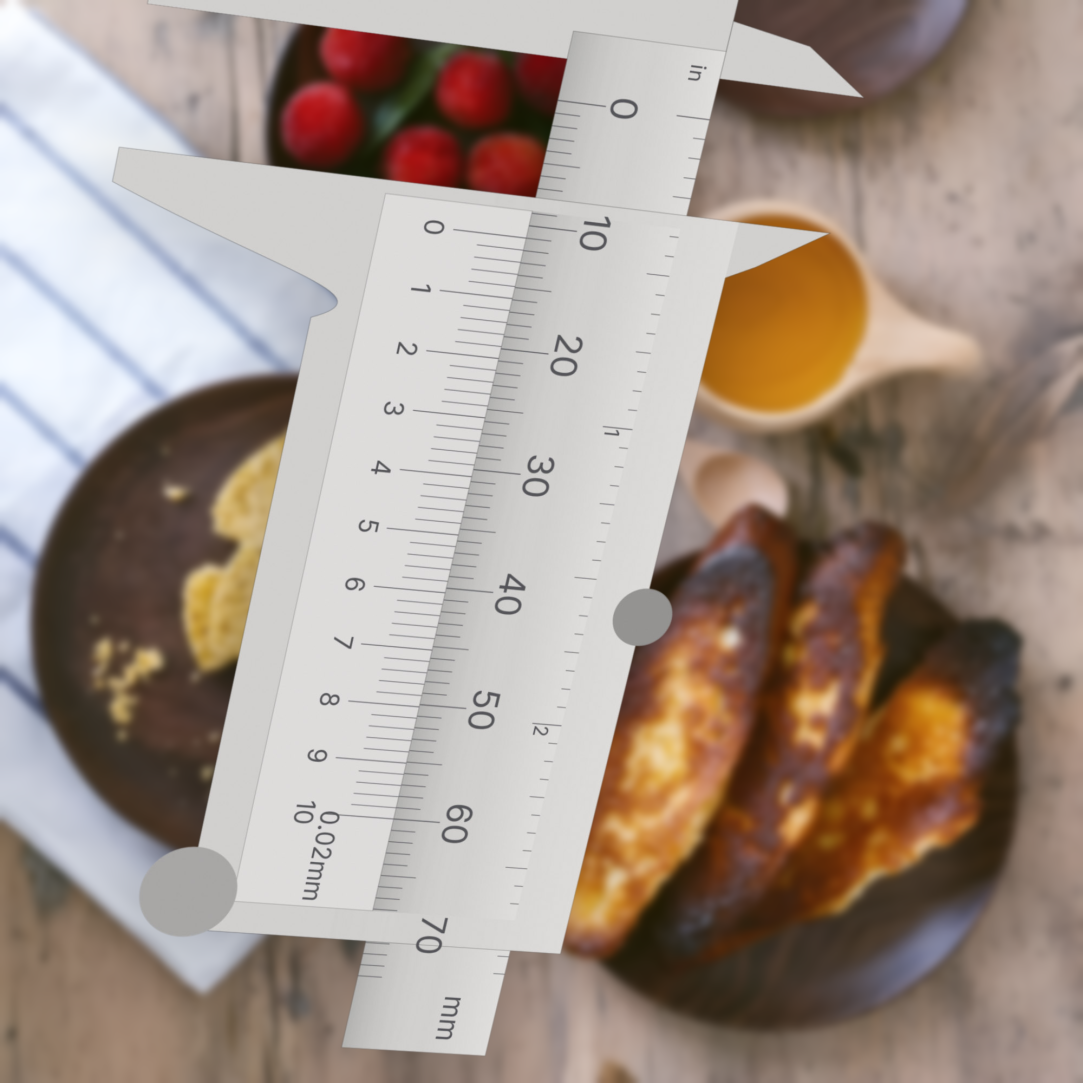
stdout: 11.0 (mm)
